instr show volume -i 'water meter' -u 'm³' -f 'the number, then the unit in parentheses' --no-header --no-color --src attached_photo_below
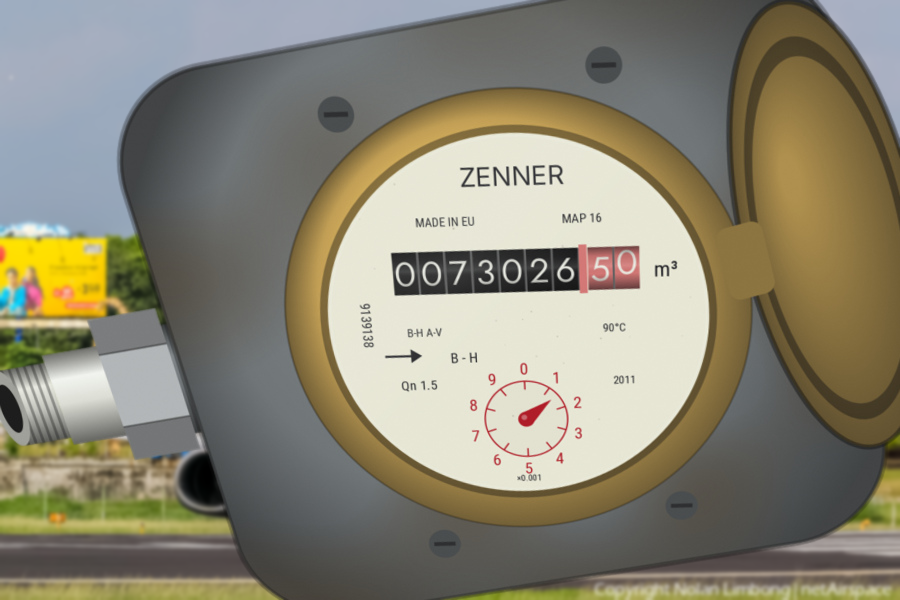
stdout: 73026.501 (m³)
